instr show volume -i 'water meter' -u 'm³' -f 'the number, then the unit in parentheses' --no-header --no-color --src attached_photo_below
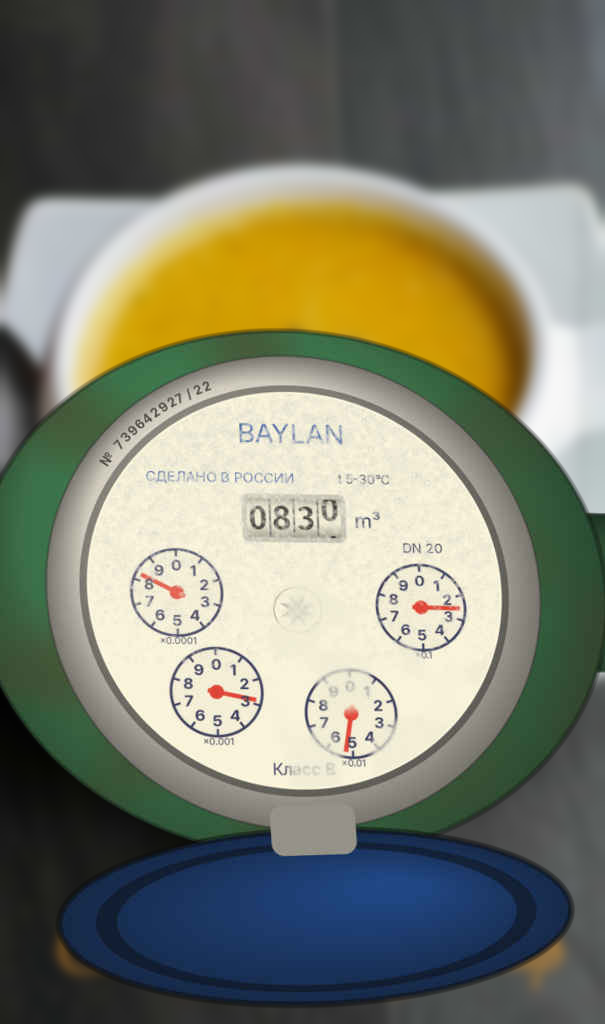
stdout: 830.2528 (m³)
